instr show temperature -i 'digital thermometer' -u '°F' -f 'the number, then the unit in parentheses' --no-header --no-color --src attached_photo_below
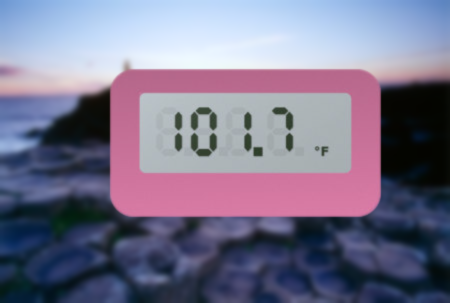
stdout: 101.7 (°F)
